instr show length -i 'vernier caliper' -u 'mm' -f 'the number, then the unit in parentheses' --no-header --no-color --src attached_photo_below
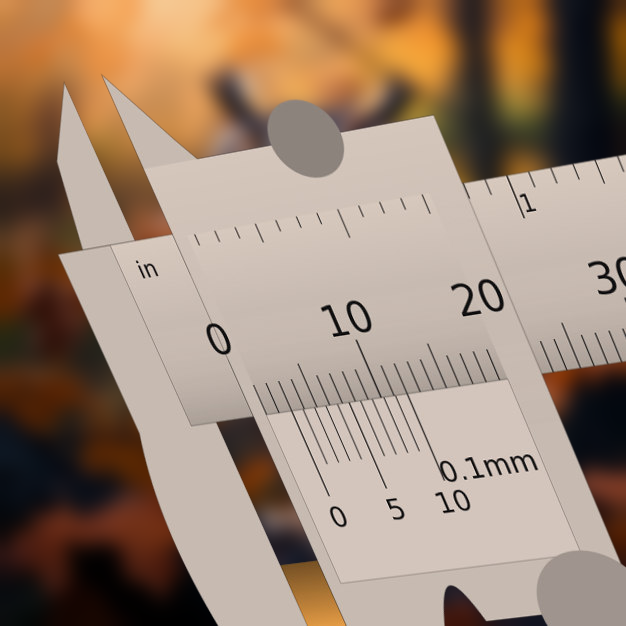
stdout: 3.0 (mm)
